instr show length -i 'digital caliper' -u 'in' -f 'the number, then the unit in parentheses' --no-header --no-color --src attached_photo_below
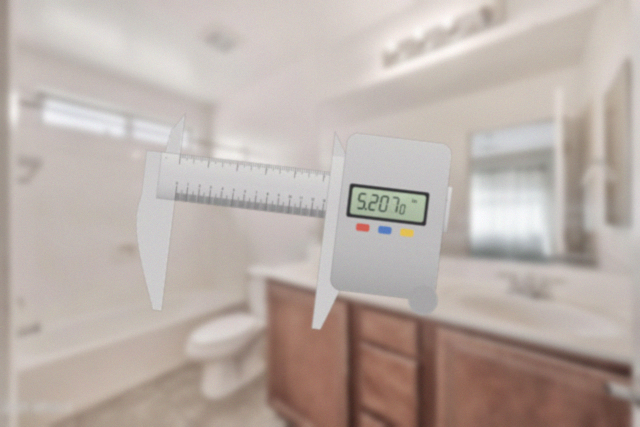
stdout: 5.2070 (in)
